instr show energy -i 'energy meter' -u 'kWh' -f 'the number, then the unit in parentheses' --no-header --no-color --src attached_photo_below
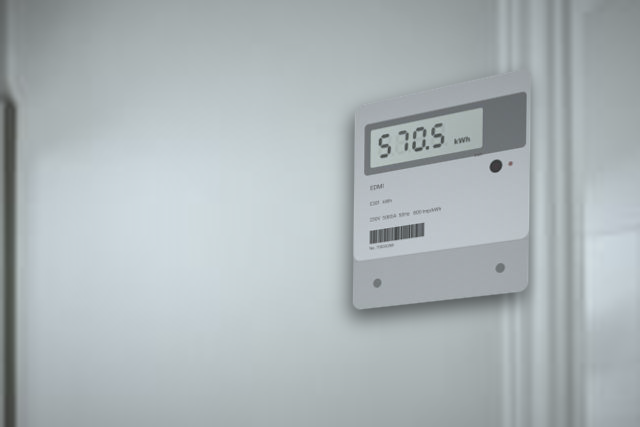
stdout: 570.5 (kWh)
